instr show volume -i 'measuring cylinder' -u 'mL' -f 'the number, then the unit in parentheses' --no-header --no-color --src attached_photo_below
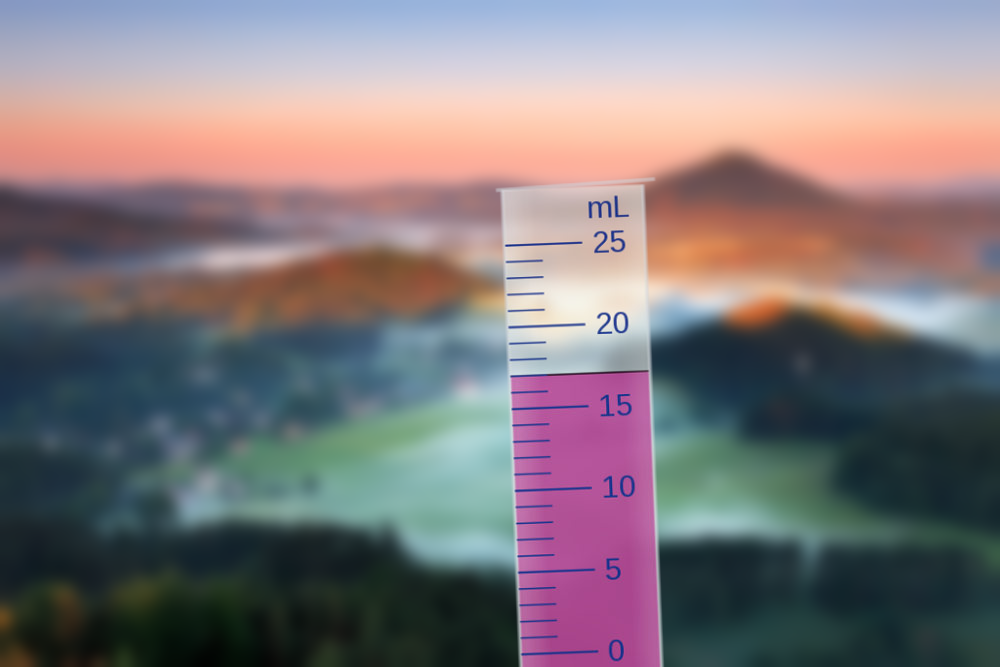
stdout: 17 (mL)
